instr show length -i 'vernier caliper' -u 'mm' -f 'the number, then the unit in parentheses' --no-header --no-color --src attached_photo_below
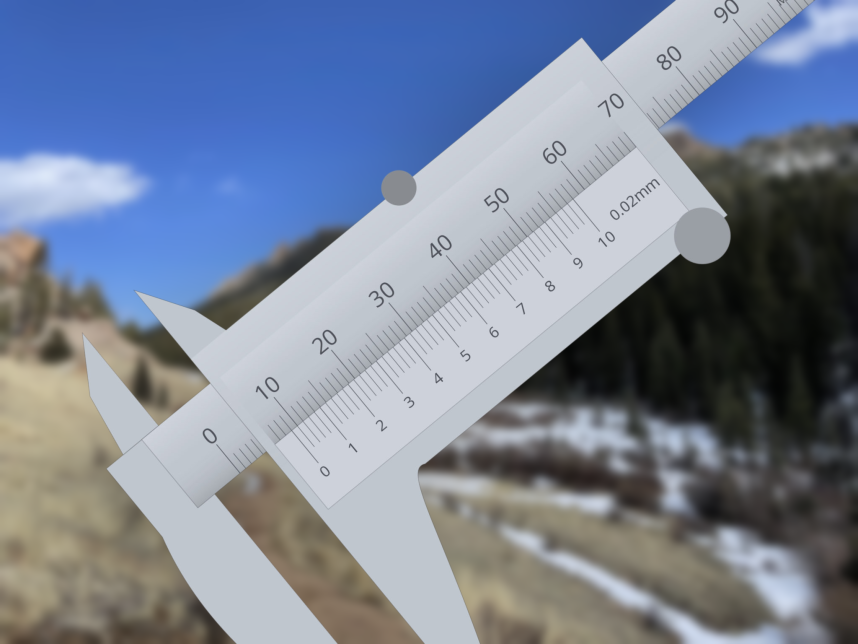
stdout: 9.0 (mm)
